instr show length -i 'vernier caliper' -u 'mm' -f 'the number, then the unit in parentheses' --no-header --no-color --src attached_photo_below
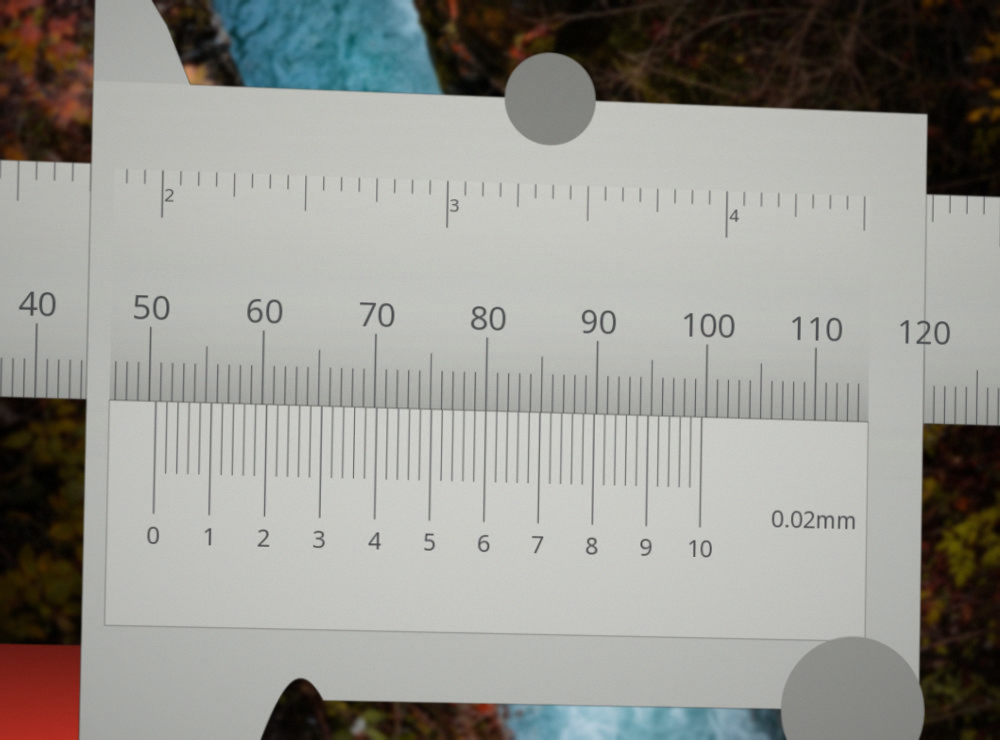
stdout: 50.6 (mm)
